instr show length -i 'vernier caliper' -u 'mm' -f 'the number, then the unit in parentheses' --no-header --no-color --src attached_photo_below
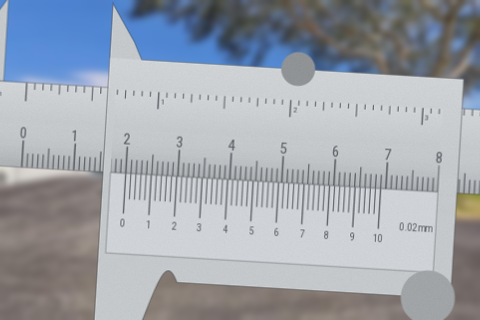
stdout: 20.0 (mm)
